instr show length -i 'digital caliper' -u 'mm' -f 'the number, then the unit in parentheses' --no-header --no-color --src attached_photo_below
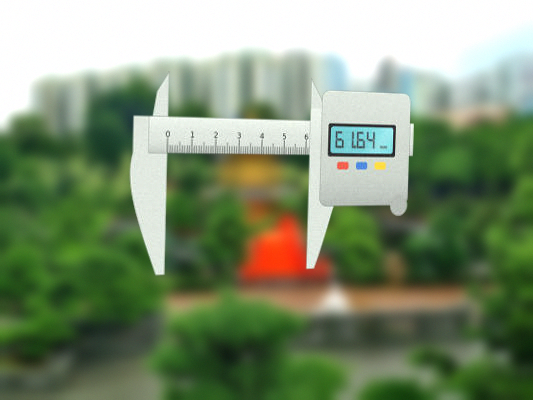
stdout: 61.64 (mm)
